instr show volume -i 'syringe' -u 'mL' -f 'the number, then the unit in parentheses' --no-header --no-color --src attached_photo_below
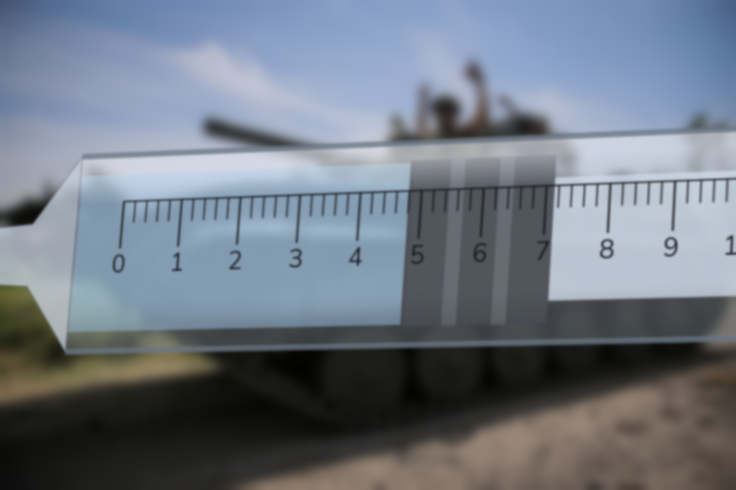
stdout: 4.8 (mL)
